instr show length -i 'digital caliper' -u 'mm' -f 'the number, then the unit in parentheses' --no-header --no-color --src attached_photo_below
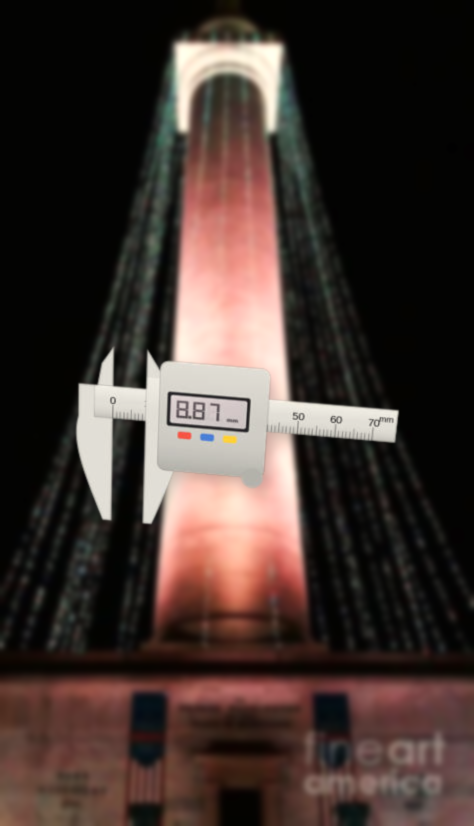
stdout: 8.87 (mm)
